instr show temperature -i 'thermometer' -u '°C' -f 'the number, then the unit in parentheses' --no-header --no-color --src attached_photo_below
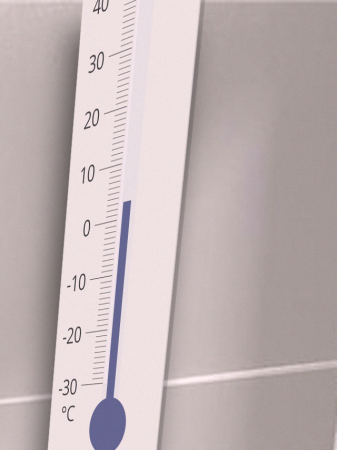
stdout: 3 (°C)
